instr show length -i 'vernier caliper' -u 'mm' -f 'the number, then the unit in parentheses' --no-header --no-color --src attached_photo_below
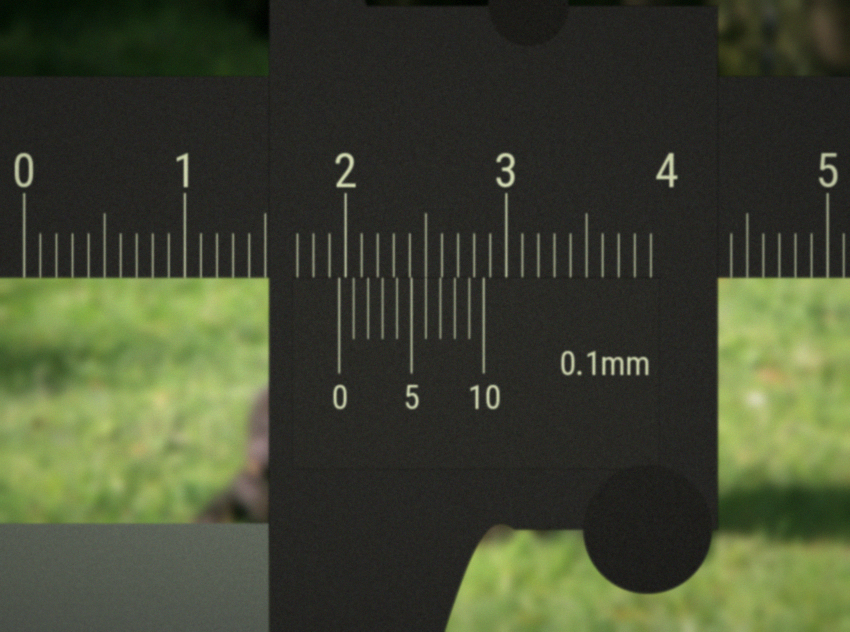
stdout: 19.6 (mm)
